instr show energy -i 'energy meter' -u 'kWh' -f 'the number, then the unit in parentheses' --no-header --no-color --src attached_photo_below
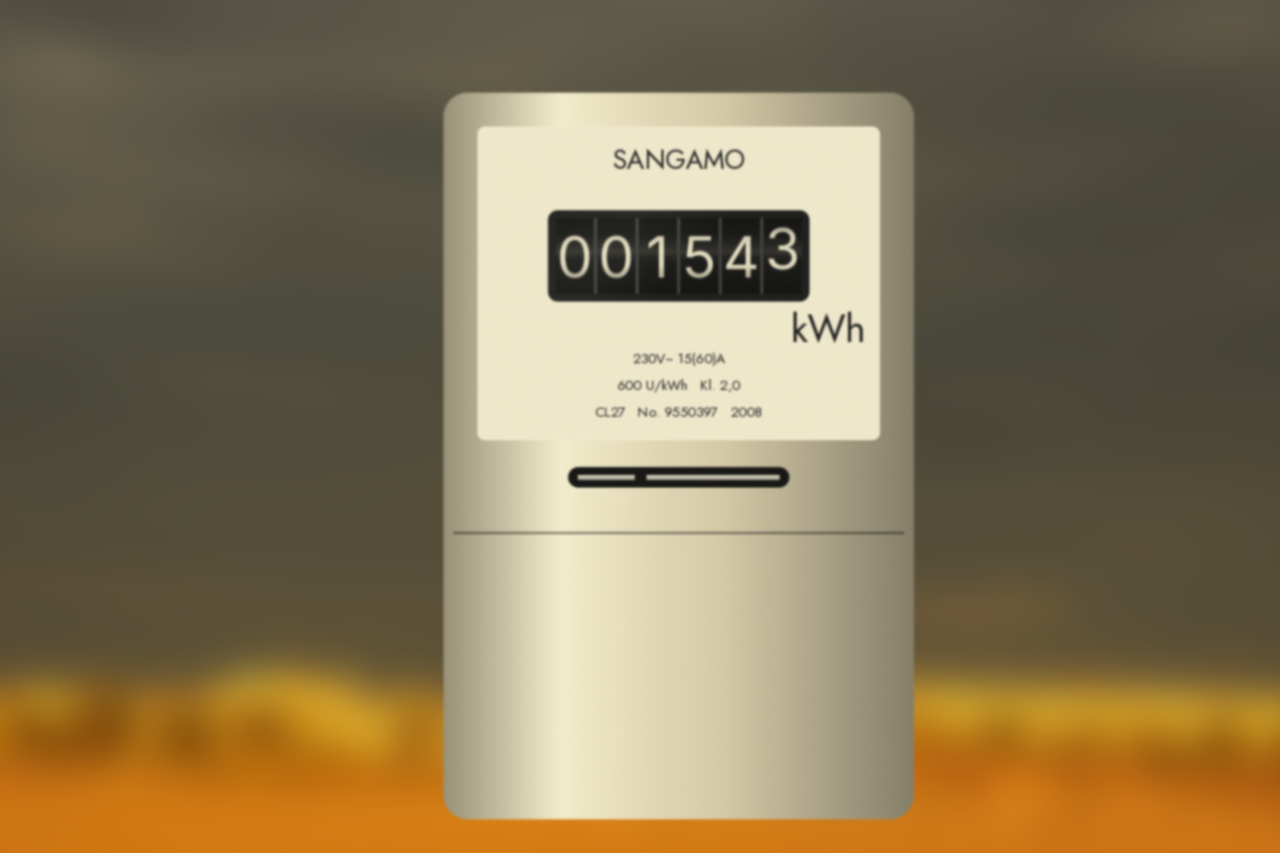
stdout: 1543 (kWh)
